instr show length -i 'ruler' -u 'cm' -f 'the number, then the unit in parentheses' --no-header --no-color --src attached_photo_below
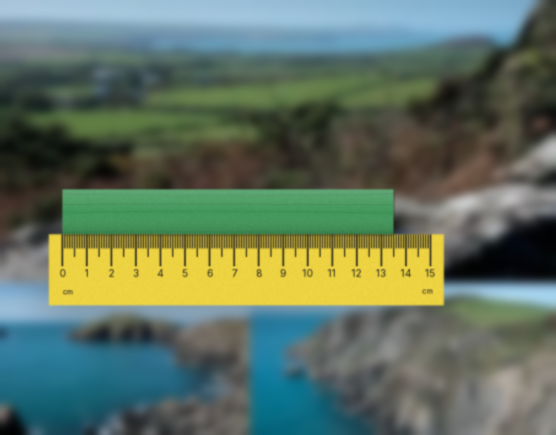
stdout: 13.5 (cm)
